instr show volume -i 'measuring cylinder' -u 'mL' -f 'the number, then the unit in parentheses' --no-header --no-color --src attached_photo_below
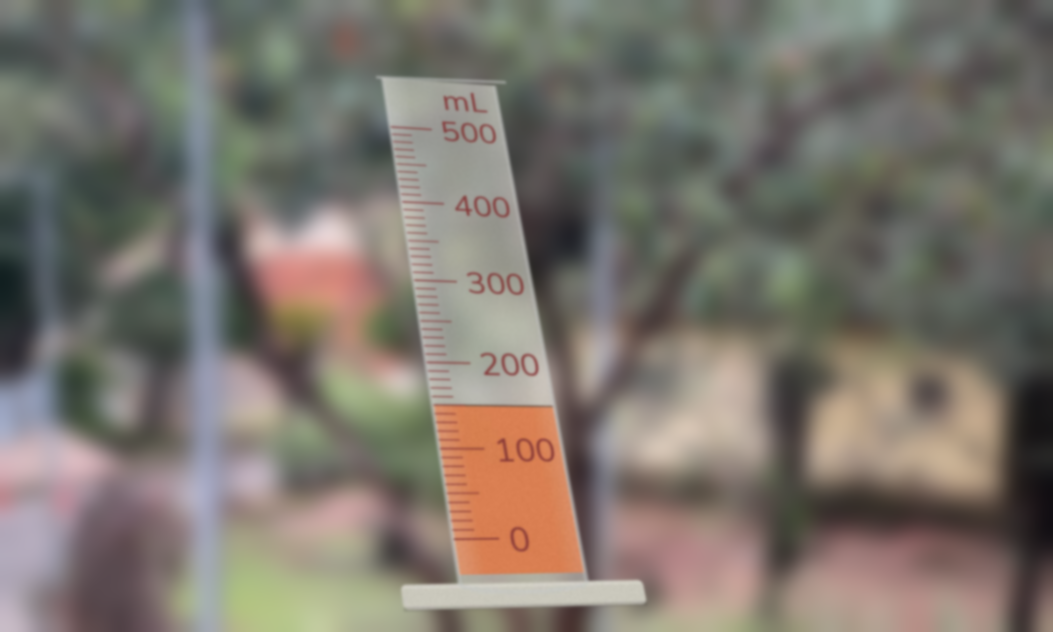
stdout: 150 (mL)
